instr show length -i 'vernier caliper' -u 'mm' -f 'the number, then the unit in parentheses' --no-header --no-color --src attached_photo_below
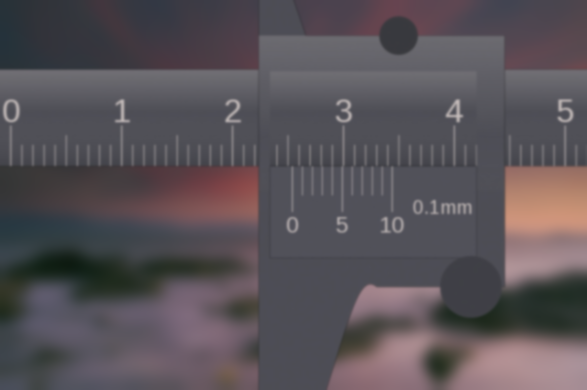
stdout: 25.4 (mm)
